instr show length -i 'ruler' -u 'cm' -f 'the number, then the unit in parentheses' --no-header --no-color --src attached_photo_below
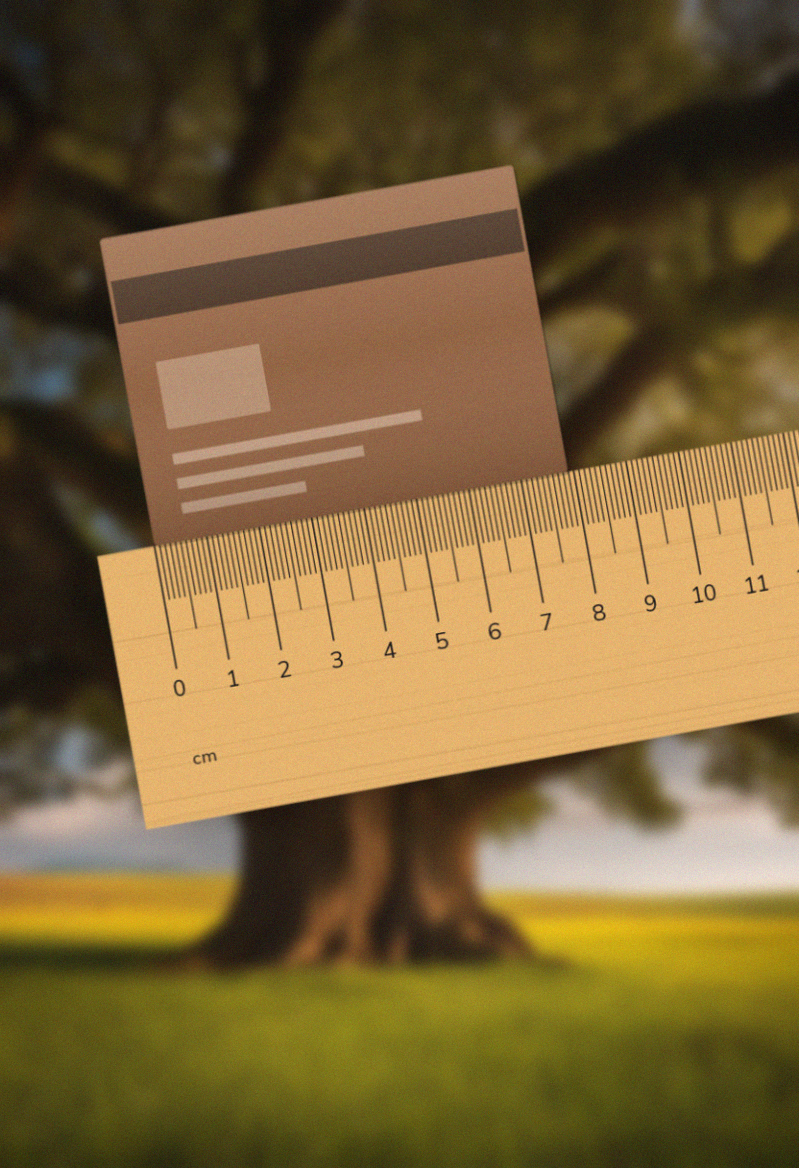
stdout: 7.9 (cm)
